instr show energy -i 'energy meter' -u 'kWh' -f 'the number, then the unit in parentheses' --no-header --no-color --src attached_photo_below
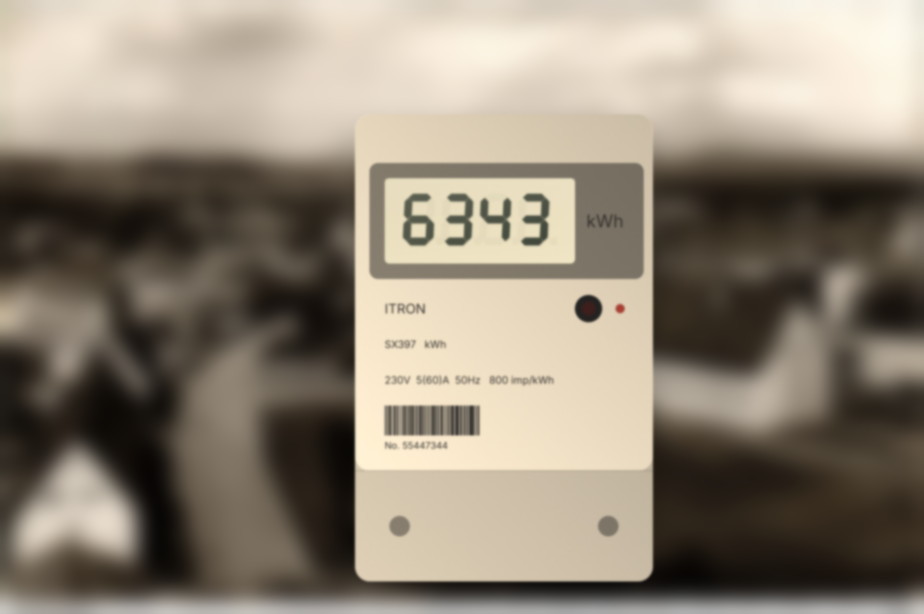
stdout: 6343 (kWh)
